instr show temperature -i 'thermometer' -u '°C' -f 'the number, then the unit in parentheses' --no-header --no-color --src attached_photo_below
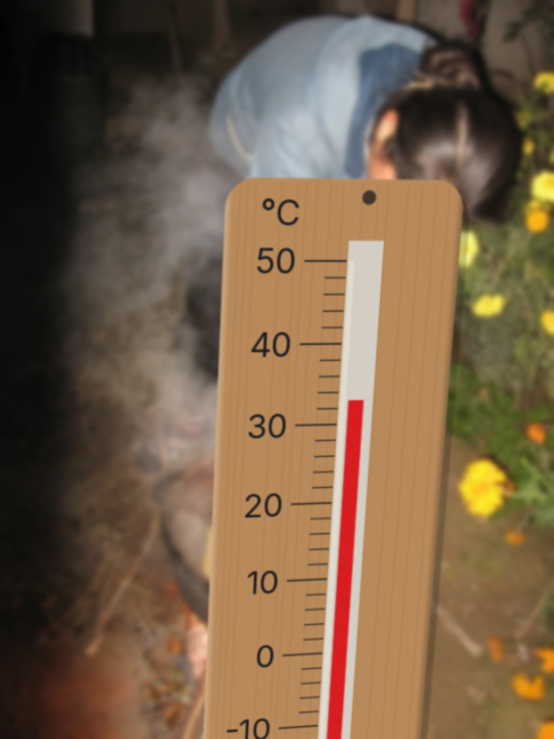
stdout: 33 (°C)
